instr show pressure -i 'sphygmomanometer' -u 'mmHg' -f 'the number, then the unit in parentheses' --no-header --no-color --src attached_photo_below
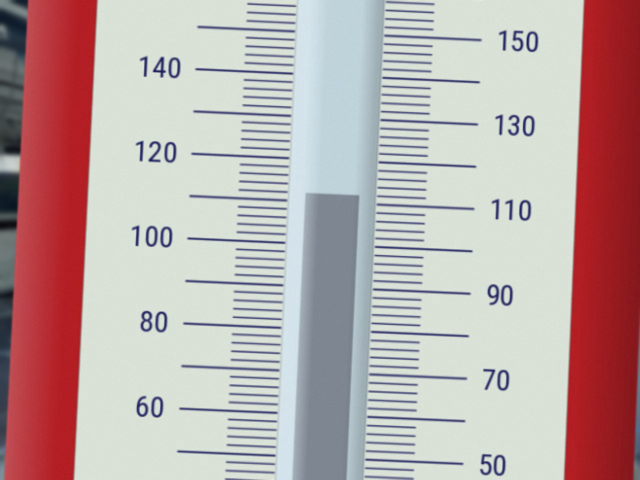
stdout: 112 (mmHg)
